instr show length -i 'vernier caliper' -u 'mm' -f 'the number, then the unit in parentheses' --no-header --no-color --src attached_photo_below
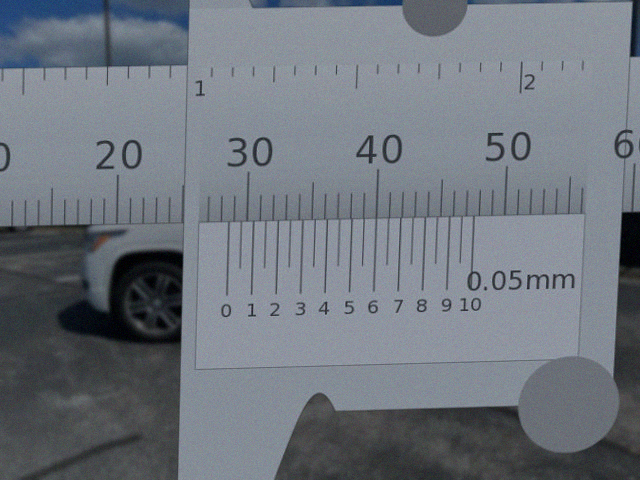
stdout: 28.6 (mm)
